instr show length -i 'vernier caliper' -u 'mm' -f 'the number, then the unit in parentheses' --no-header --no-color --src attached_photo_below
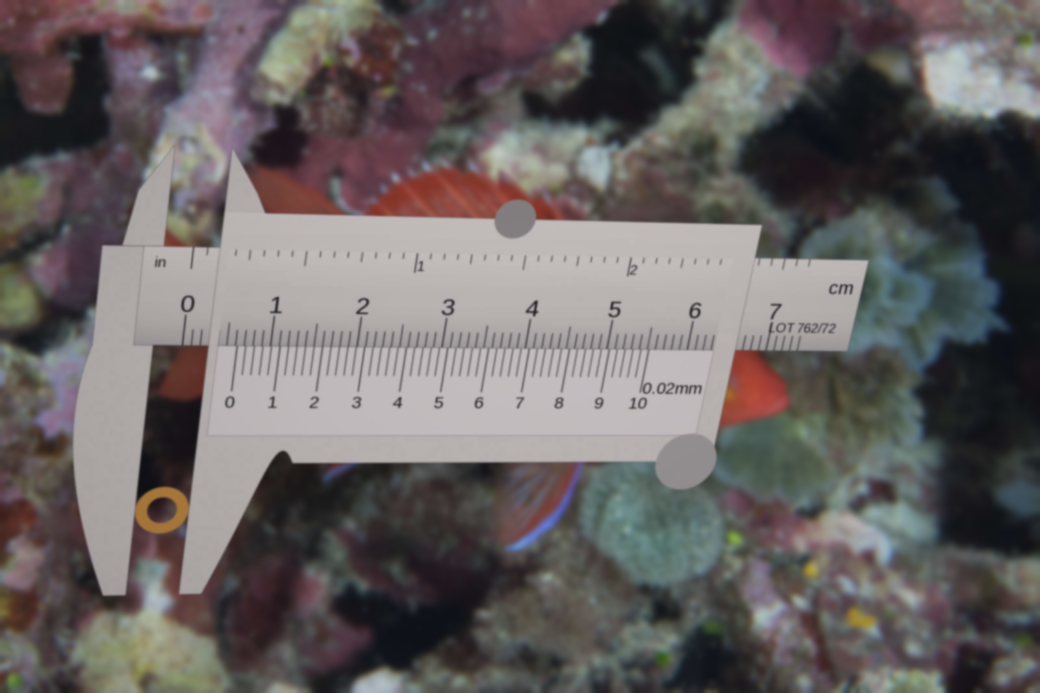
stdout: 6.2 (mm)
